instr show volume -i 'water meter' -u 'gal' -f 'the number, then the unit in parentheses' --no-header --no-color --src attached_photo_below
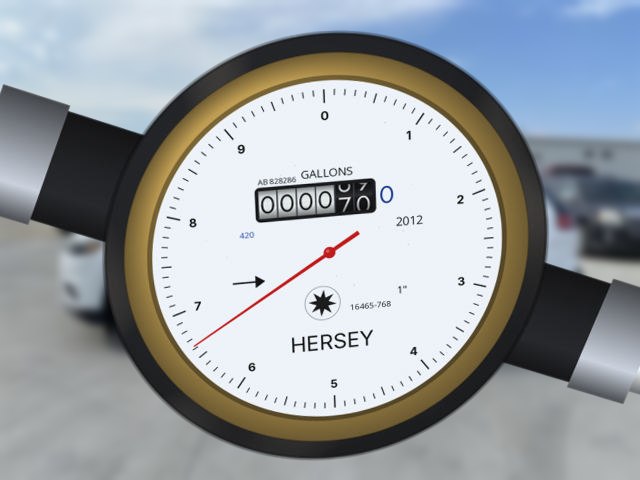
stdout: 696.6 (gal)
